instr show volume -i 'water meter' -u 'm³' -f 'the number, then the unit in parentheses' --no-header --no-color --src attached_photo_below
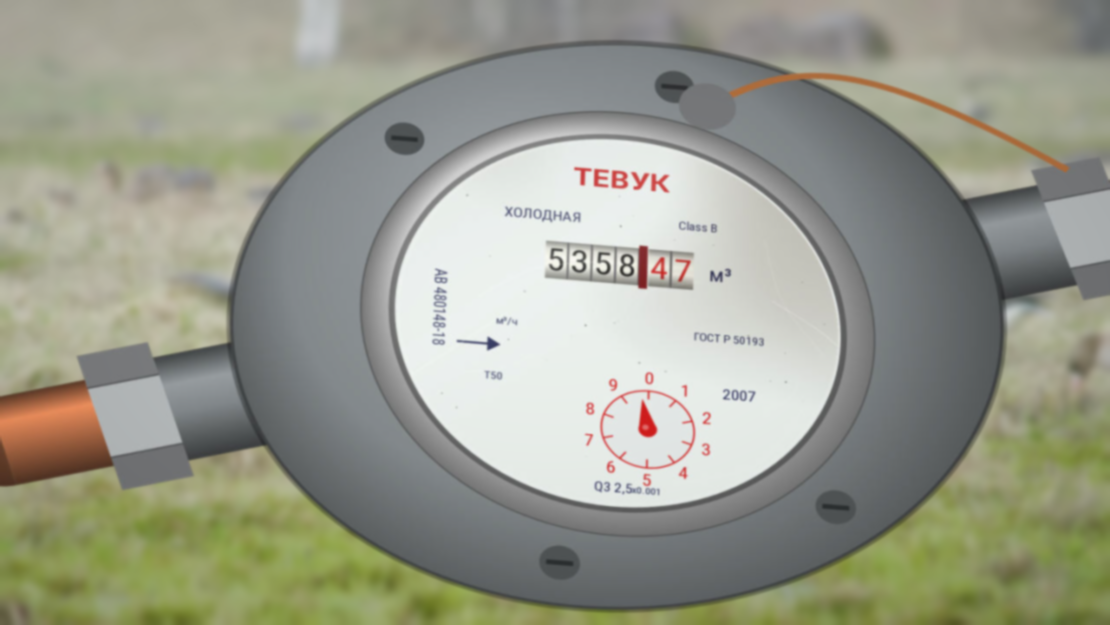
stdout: 5358.469 (m³)
